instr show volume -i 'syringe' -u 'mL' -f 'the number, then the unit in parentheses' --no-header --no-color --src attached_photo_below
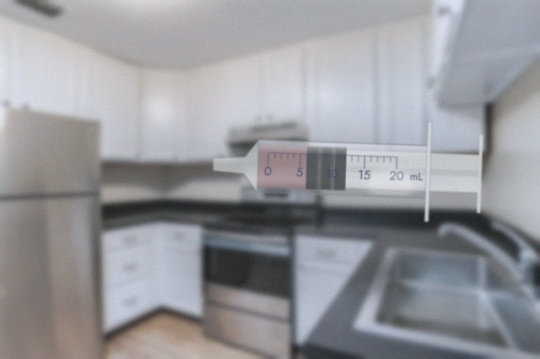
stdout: 6 (mL)
